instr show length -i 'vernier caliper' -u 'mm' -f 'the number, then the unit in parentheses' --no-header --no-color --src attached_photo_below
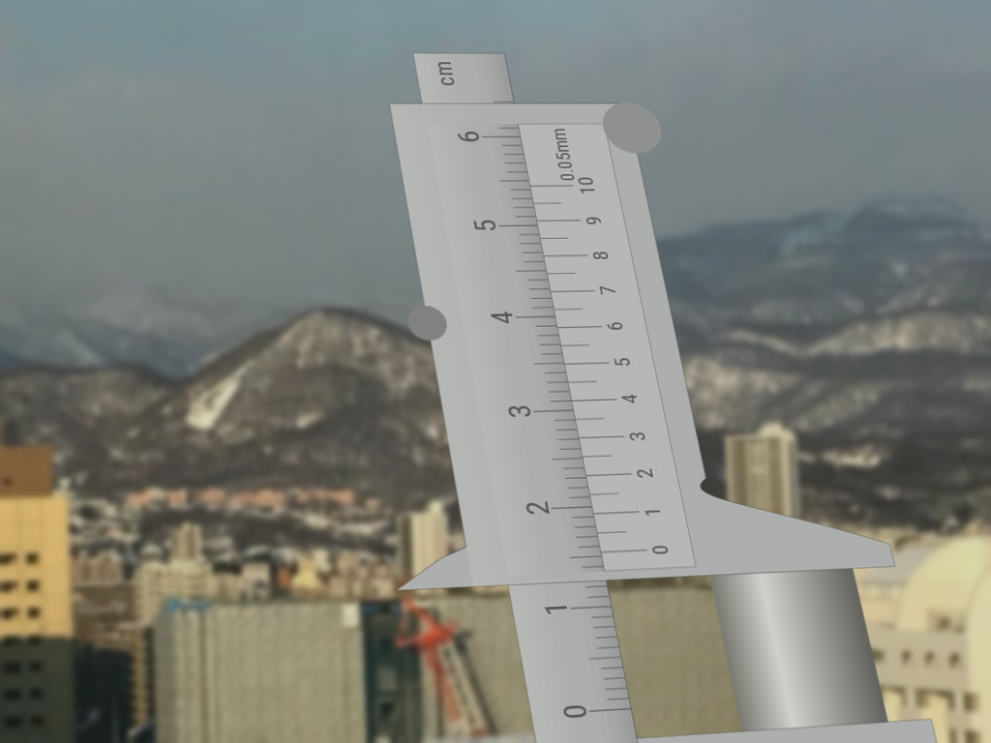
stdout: 15.4 (mm)
